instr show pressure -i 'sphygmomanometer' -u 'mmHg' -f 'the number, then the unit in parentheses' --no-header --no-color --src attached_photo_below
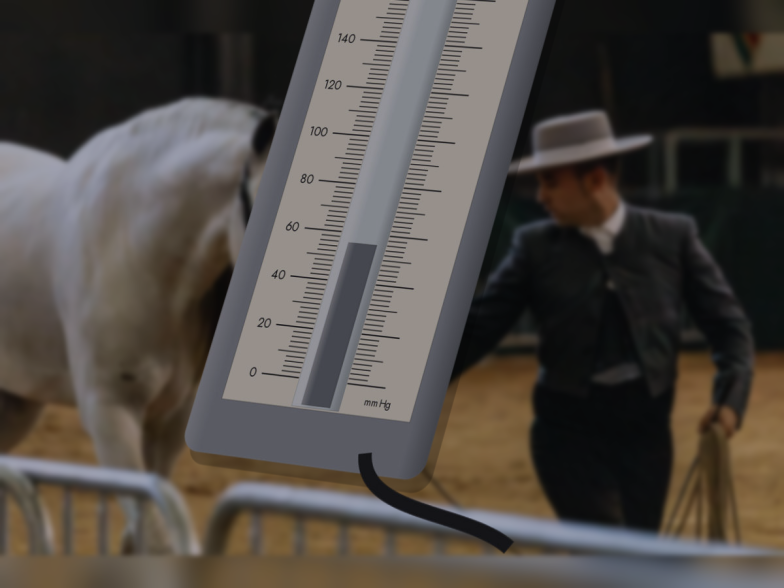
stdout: 56 (mmHg)
